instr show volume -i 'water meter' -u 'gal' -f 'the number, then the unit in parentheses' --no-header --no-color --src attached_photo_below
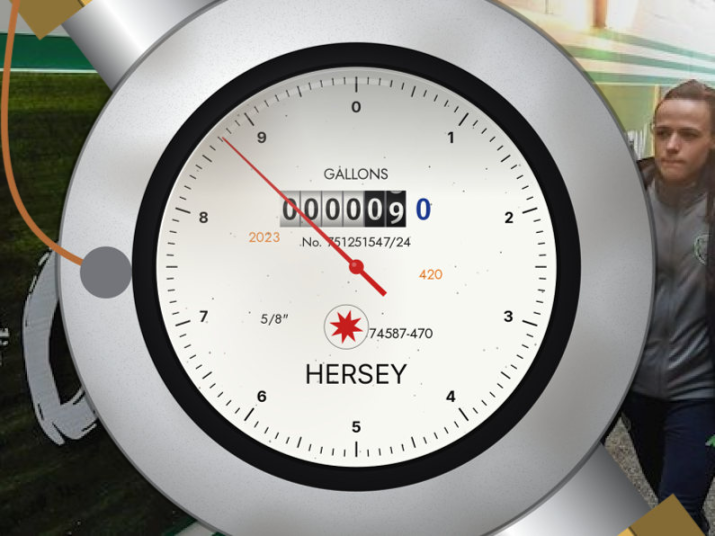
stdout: 88.7 (gal)
